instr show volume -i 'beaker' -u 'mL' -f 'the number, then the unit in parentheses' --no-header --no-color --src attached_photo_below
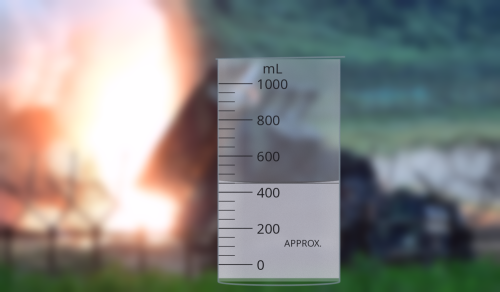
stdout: 450 (mL)
